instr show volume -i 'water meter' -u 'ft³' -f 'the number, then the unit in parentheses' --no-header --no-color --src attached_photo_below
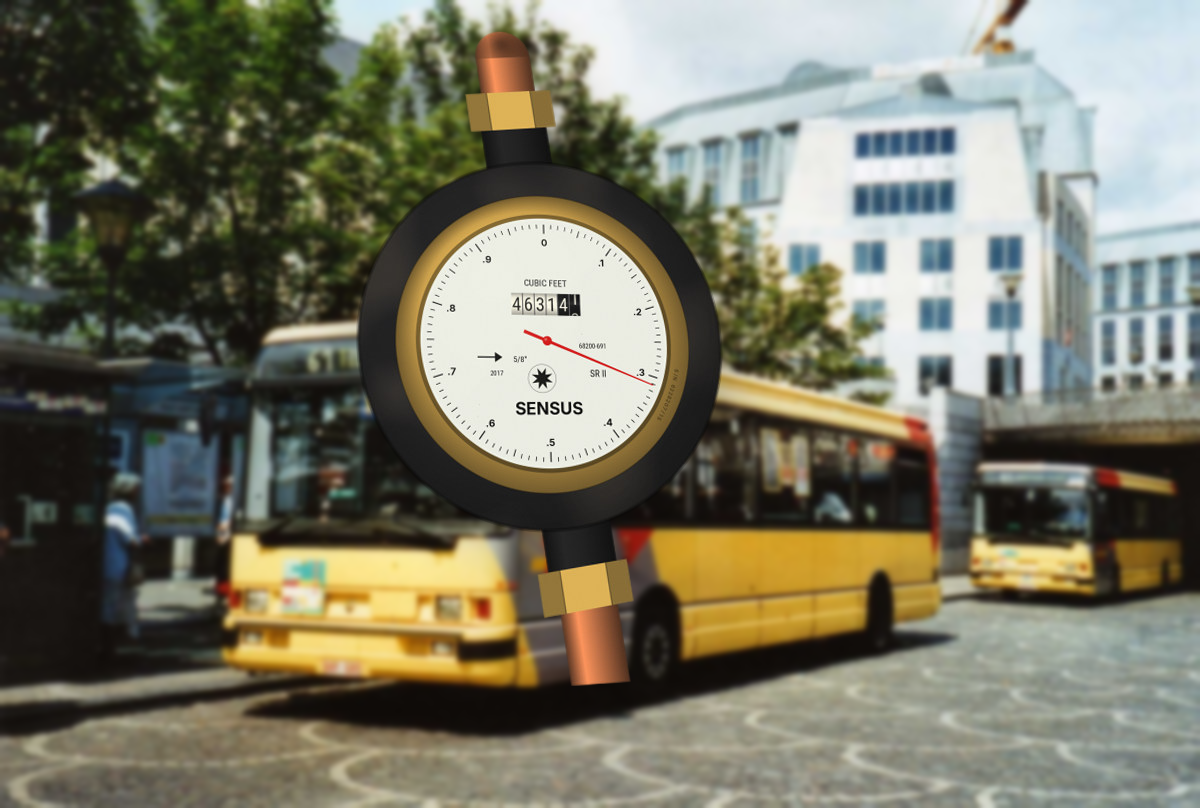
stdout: 463141.31 (ft³)
